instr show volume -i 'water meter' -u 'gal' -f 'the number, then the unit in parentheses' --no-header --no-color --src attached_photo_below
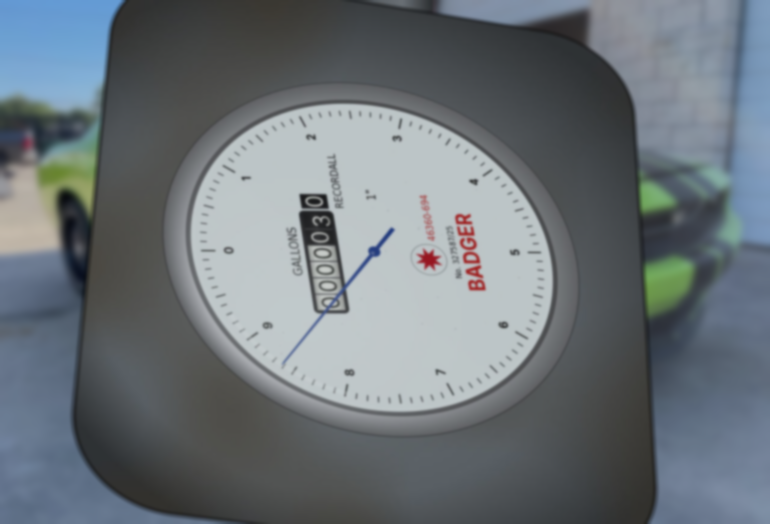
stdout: 28.6 (gal)
